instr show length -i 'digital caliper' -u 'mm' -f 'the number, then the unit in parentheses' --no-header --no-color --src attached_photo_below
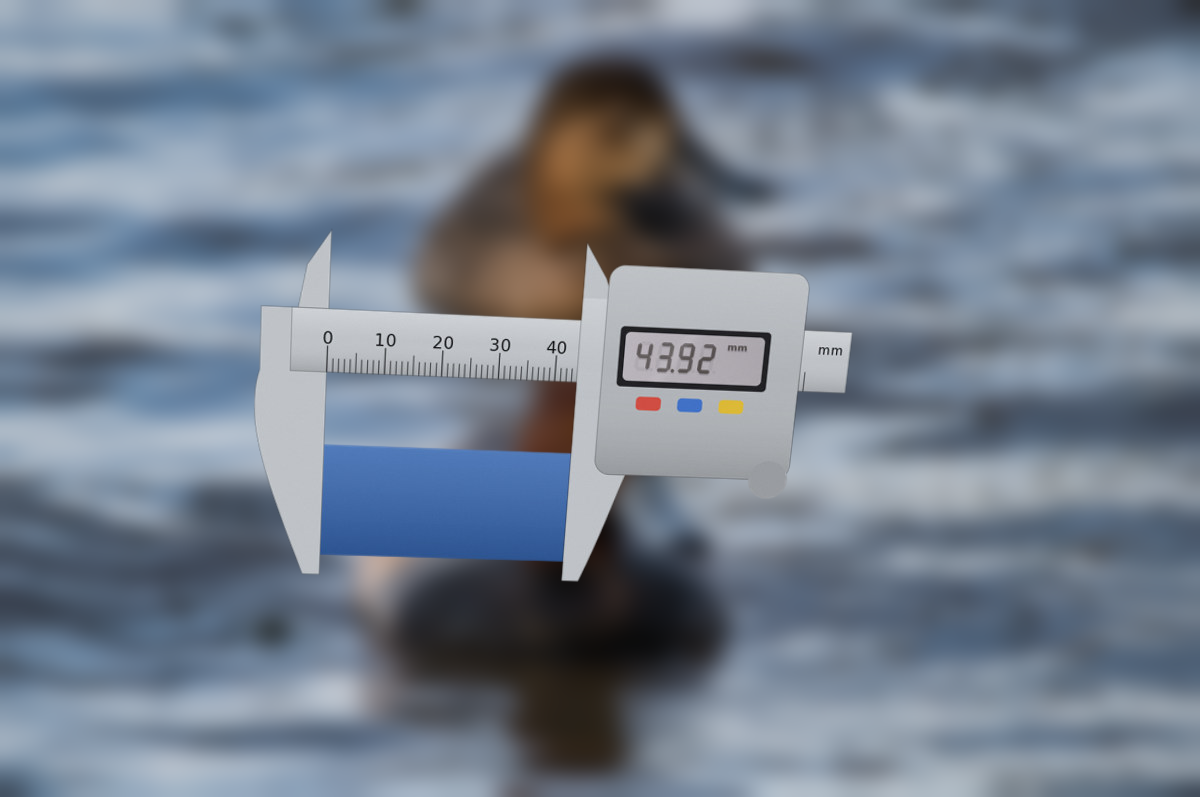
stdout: 43.92 (mm)
